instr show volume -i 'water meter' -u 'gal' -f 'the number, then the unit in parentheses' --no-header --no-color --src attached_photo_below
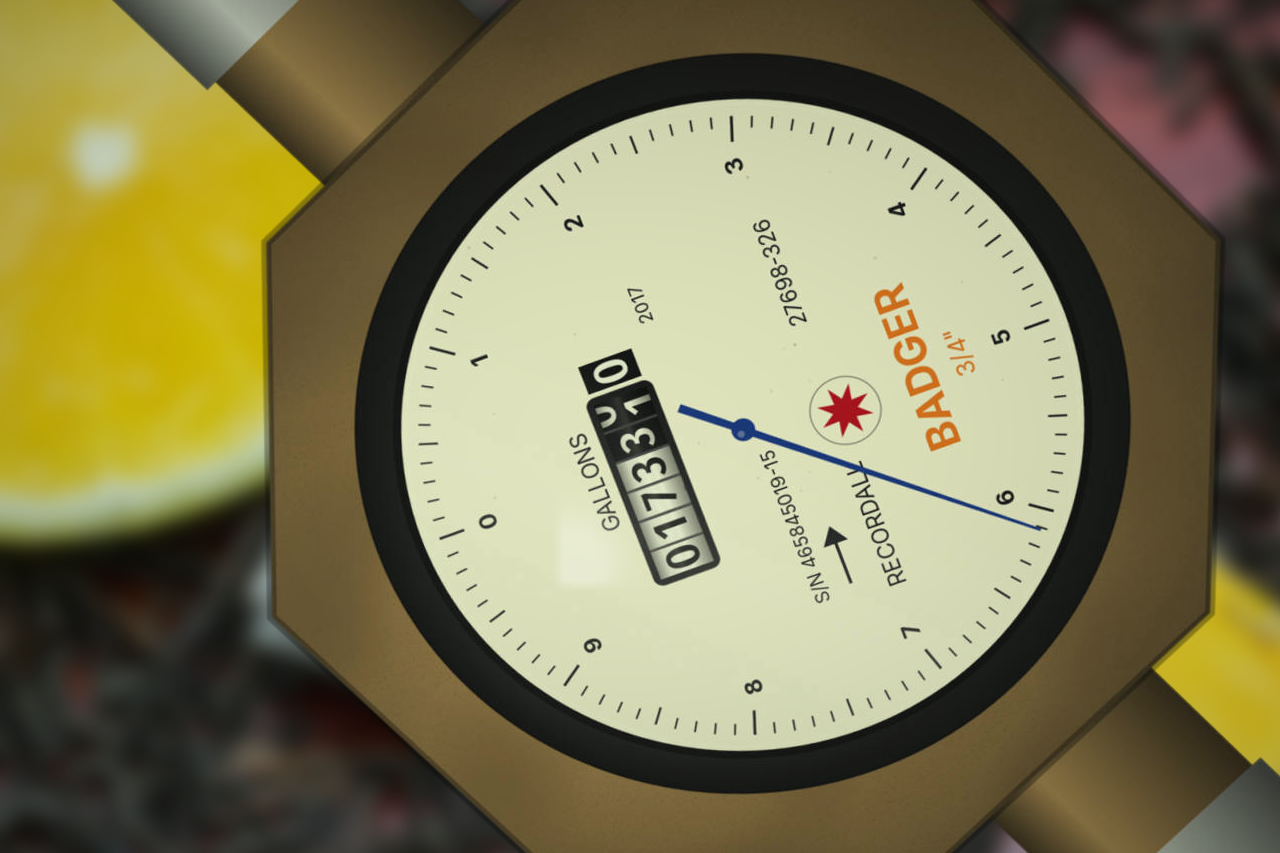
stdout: 173306.1 (gal)
